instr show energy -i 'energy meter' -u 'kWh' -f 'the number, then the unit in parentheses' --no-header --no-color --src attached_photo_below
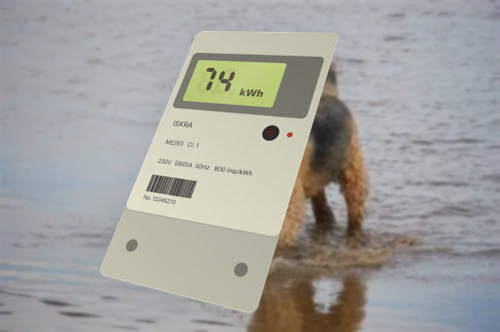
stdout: 74 (kWh)
